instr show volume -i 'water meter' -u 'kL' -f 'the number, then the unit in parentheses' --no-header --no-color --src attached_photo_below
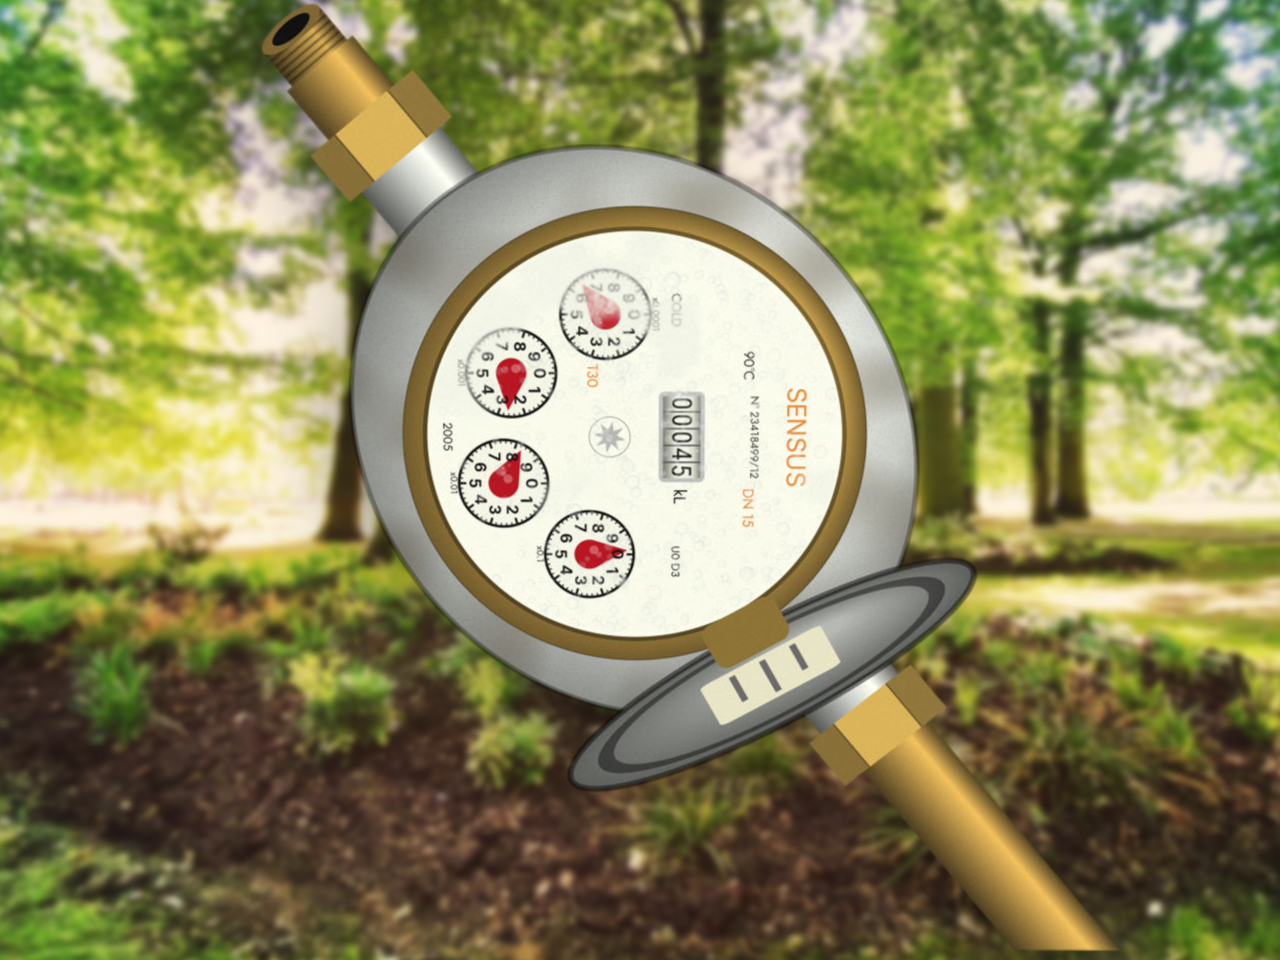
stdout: 44.9826 (kL)
